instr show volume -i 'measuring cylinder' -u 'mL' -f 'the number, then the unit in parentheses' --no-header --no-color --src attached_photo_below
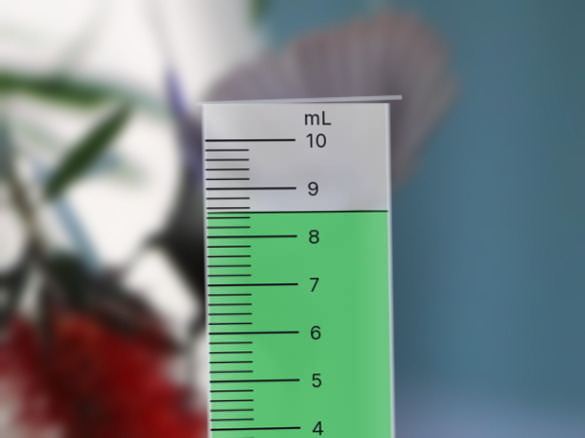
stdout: 8.5 (mL)
